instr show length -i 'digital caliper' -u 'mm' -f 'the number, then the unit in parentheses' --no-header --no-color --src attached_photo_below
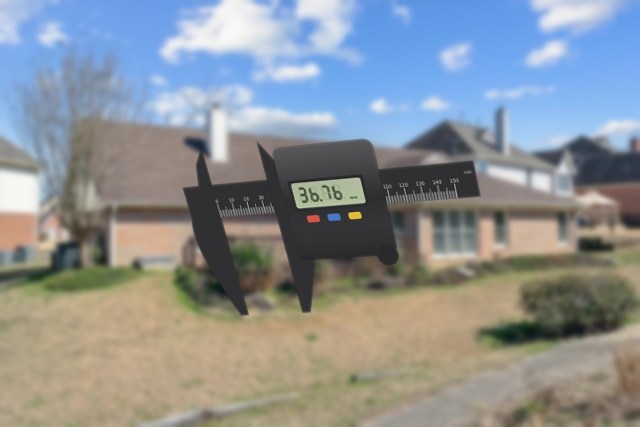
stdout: 36.76 (mm)
